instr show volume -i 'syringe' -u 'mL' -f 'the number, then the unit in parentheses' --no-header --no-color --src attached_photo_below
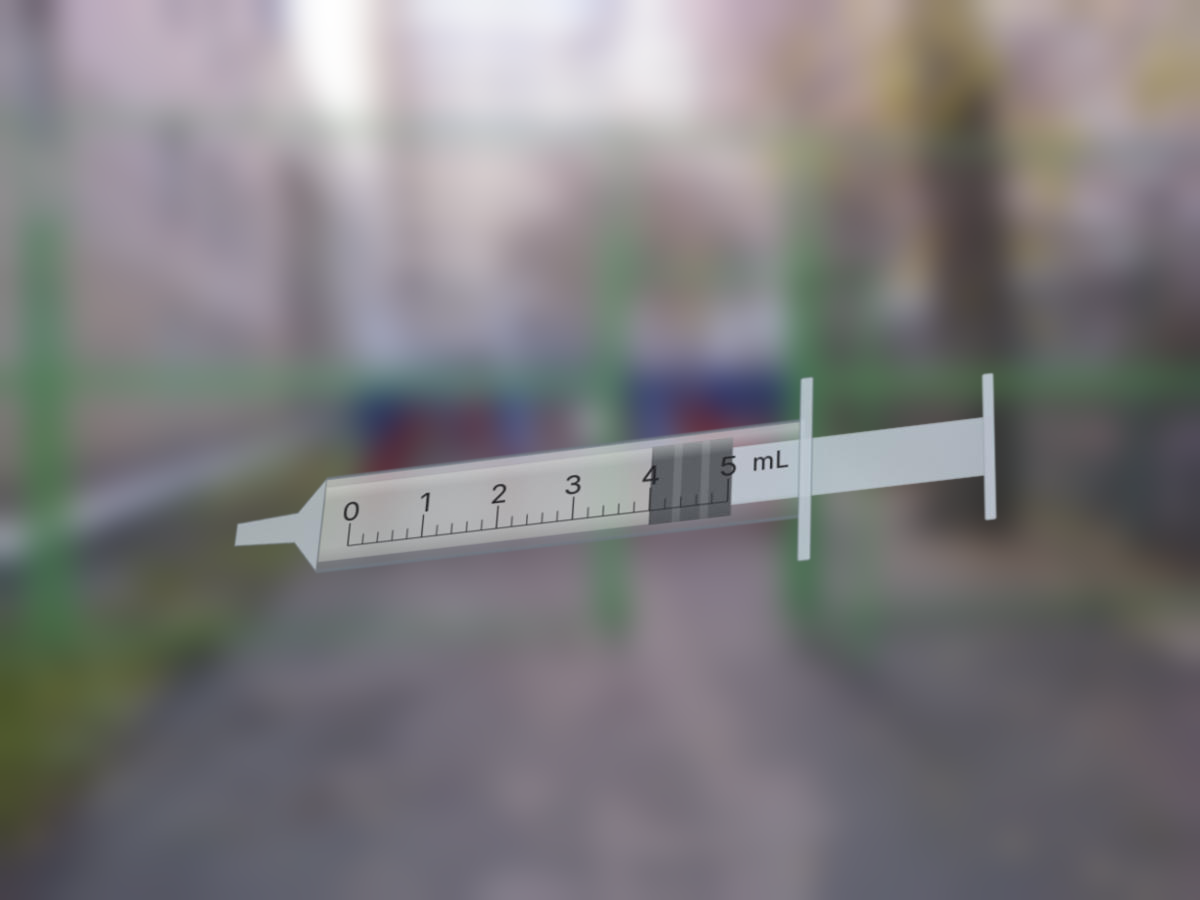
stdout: 4 (mL)
